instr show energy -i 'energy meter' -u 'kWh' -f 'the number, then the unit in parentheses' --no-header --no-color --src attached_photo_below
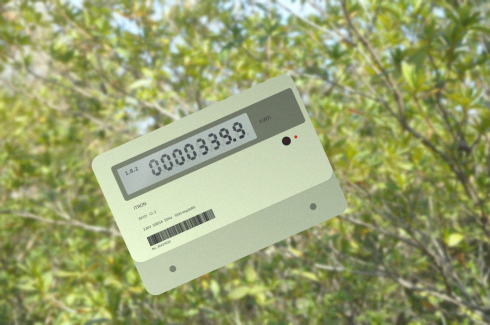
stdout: 339.9 (kWh)
